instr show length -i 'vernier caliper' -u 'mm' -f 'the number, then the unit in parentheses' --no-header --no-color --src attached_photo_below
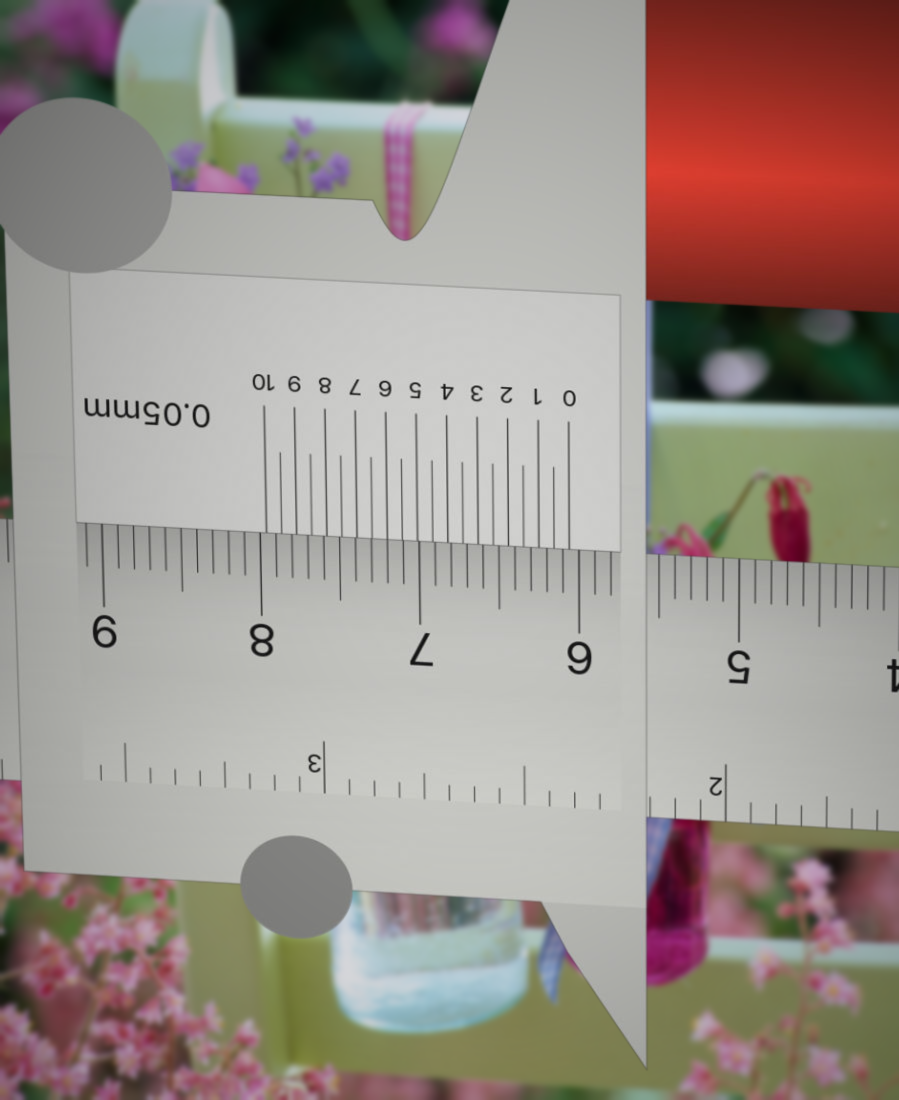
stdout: 60.6 (mm)
